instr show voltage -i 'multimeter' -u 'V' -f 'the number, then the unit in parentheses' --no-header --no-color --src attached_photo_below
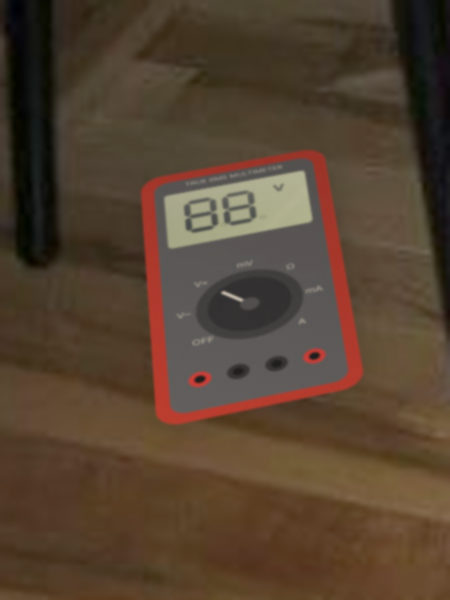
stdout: 88 (V)
